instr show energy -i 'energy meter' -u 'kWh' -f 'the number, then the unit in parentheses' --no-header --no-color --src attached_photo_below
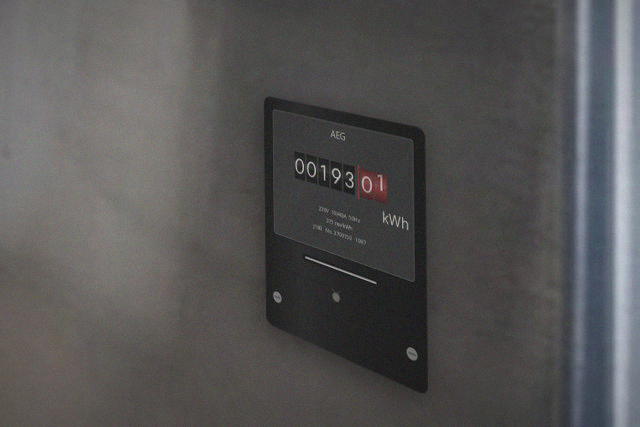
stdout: 193.01 (kWh)
